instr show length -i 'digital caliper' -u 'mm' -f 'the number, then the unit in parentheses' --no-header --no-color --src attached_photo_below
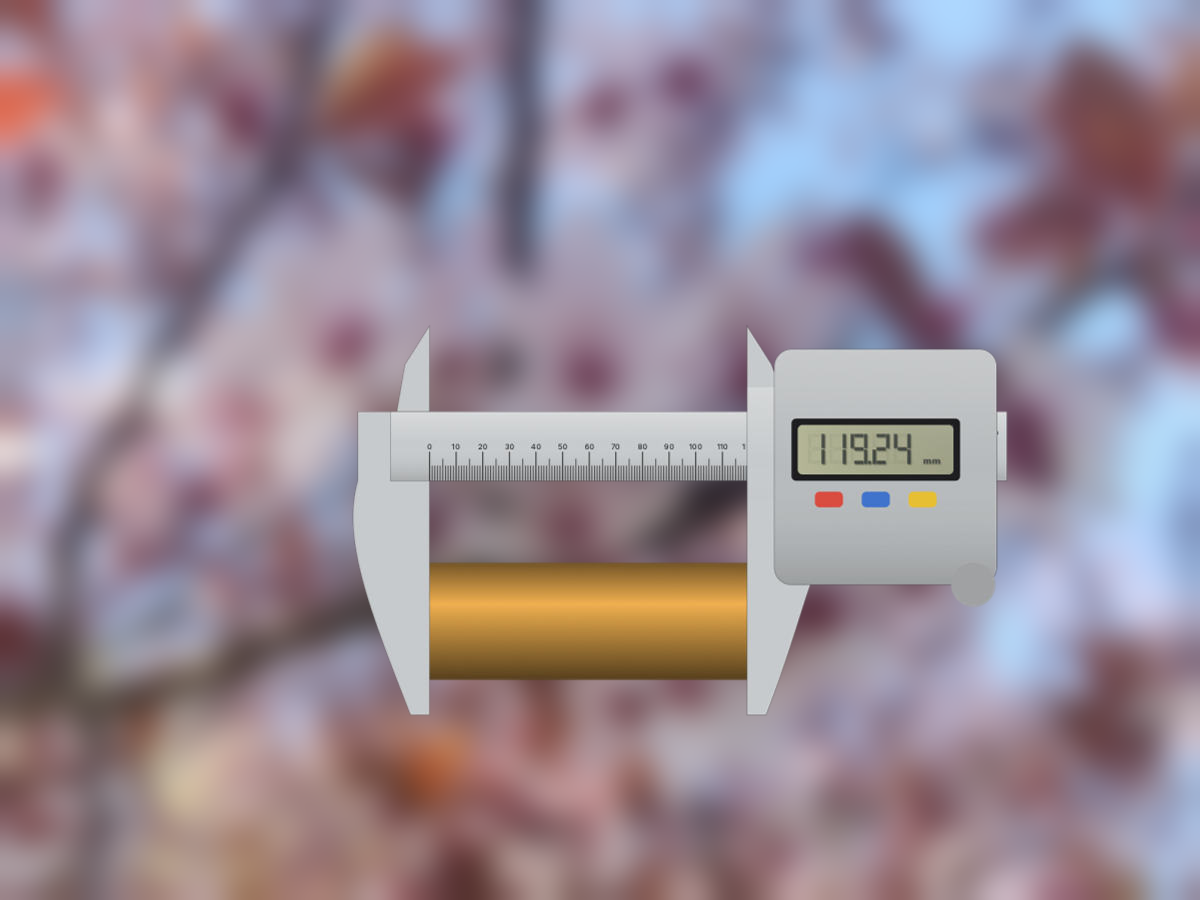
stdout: 119.24 (mm)
